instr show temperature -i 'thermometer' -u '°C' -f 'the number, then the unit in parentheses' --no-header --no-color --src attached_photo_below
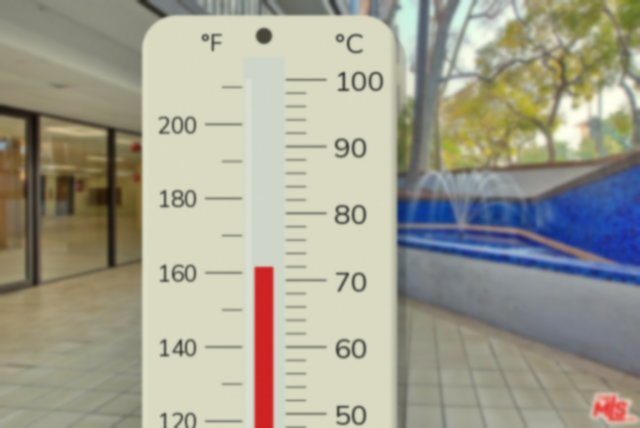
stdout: 72 (°C)
